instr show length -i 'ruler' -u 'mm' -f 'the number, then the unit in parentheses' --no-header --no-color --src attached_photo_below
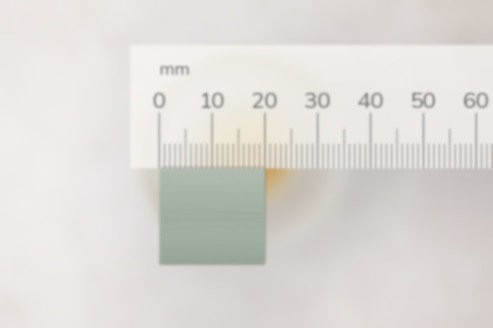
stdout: 20 (mm)
